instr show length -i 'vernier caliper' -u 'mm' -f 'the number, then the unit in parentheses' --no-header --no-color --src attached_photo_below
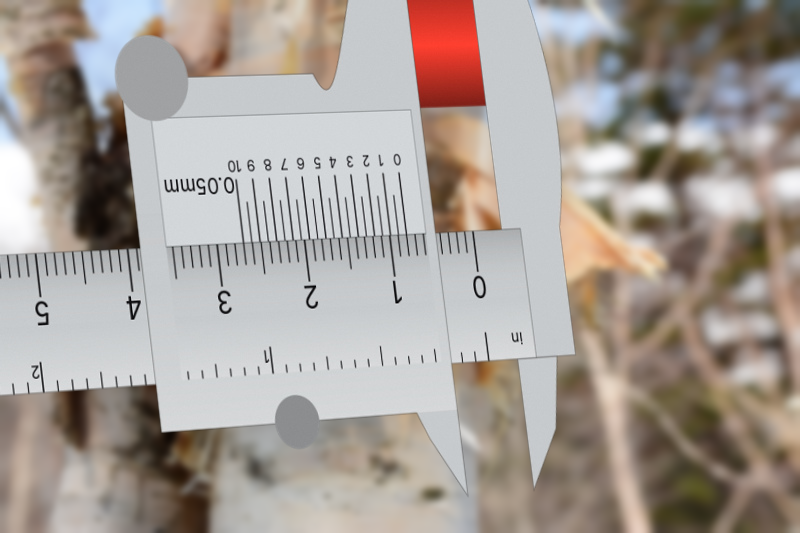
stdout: 8.0 (mm)
